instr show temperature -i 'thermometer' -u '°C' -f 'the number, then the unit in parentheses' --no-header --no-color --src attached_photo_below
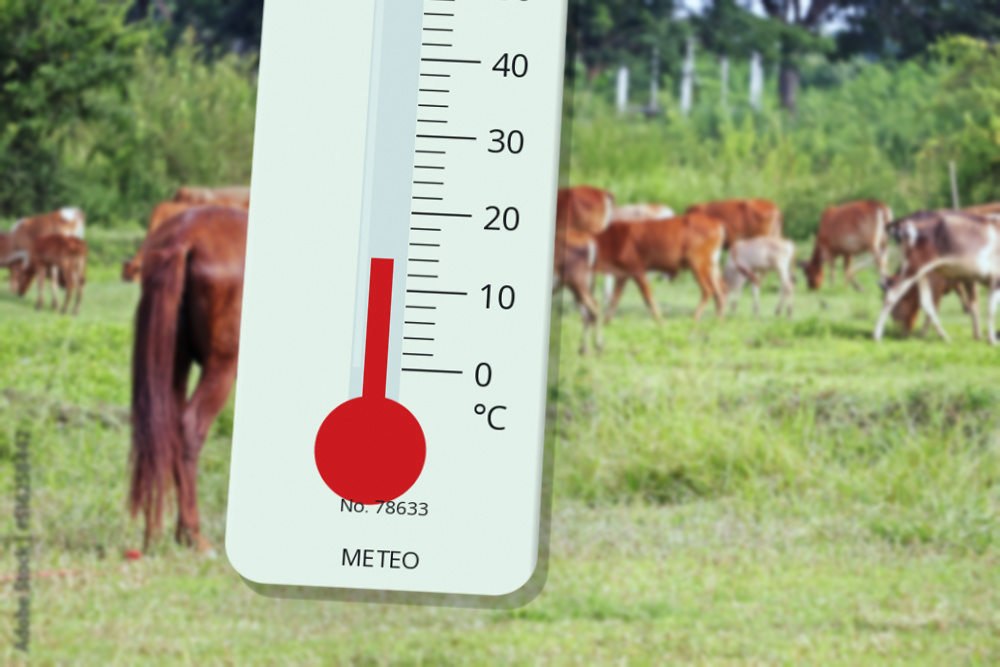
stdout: 14 (°C)
